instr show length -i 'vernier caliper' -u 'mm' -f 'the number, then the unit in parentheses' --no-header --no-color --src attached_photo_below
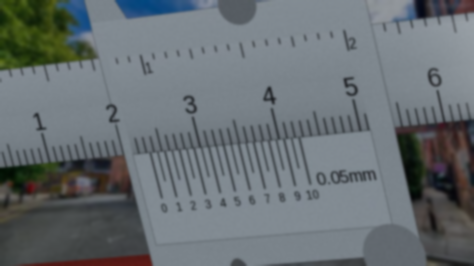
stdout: 23.5 (mm)
